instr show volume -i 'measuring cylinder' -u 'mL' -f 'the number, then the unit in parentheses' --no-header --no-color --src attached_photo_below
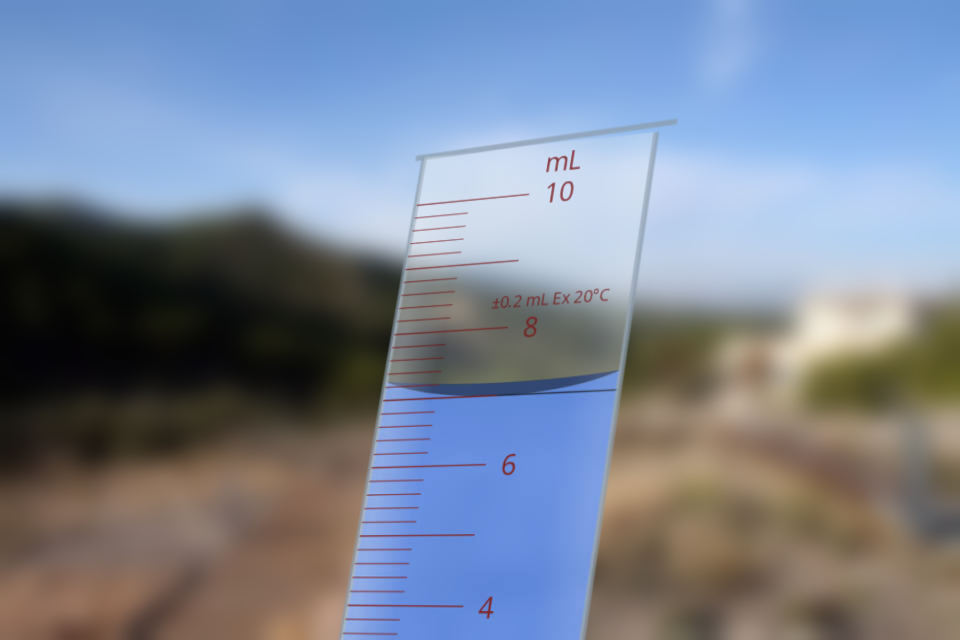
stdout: 7 (mL)
